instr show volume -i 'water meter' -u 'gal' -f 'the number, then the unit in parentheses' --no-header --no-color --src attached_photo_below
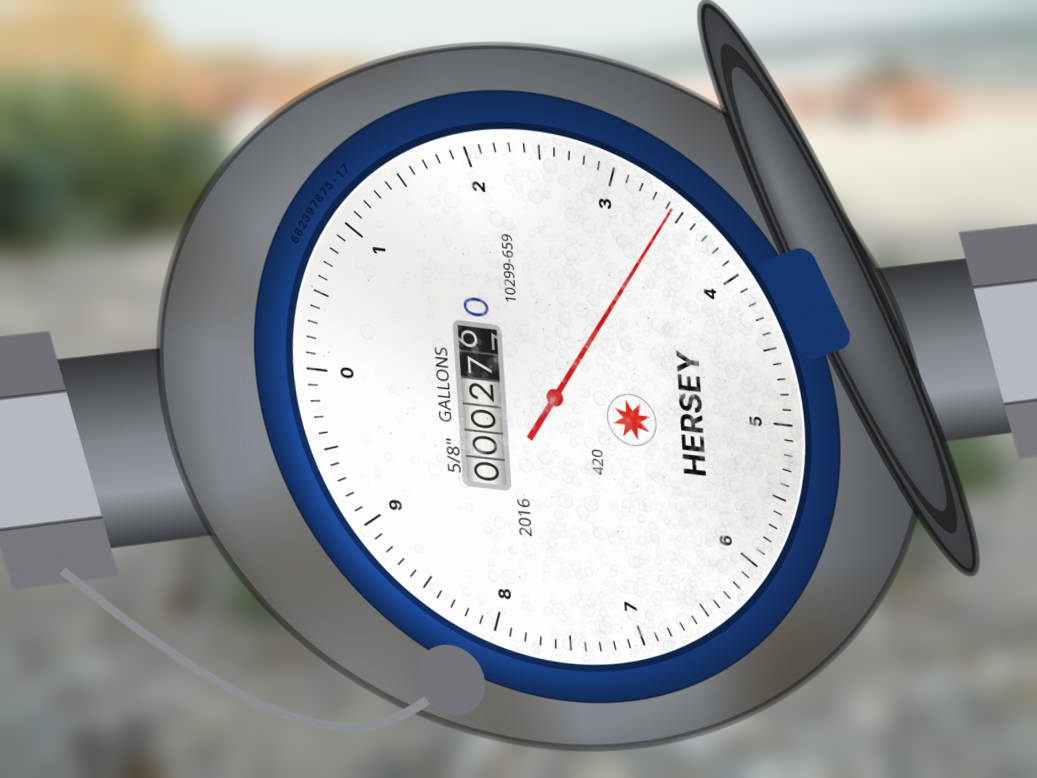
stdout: 2763.4 (gal)
